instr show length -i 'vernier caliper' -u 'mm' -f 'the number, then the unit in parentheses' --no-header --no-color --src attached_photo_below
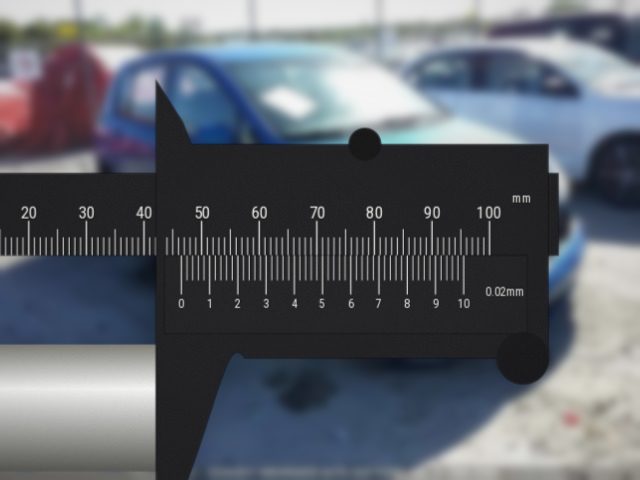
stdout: 46.5 (mm)
